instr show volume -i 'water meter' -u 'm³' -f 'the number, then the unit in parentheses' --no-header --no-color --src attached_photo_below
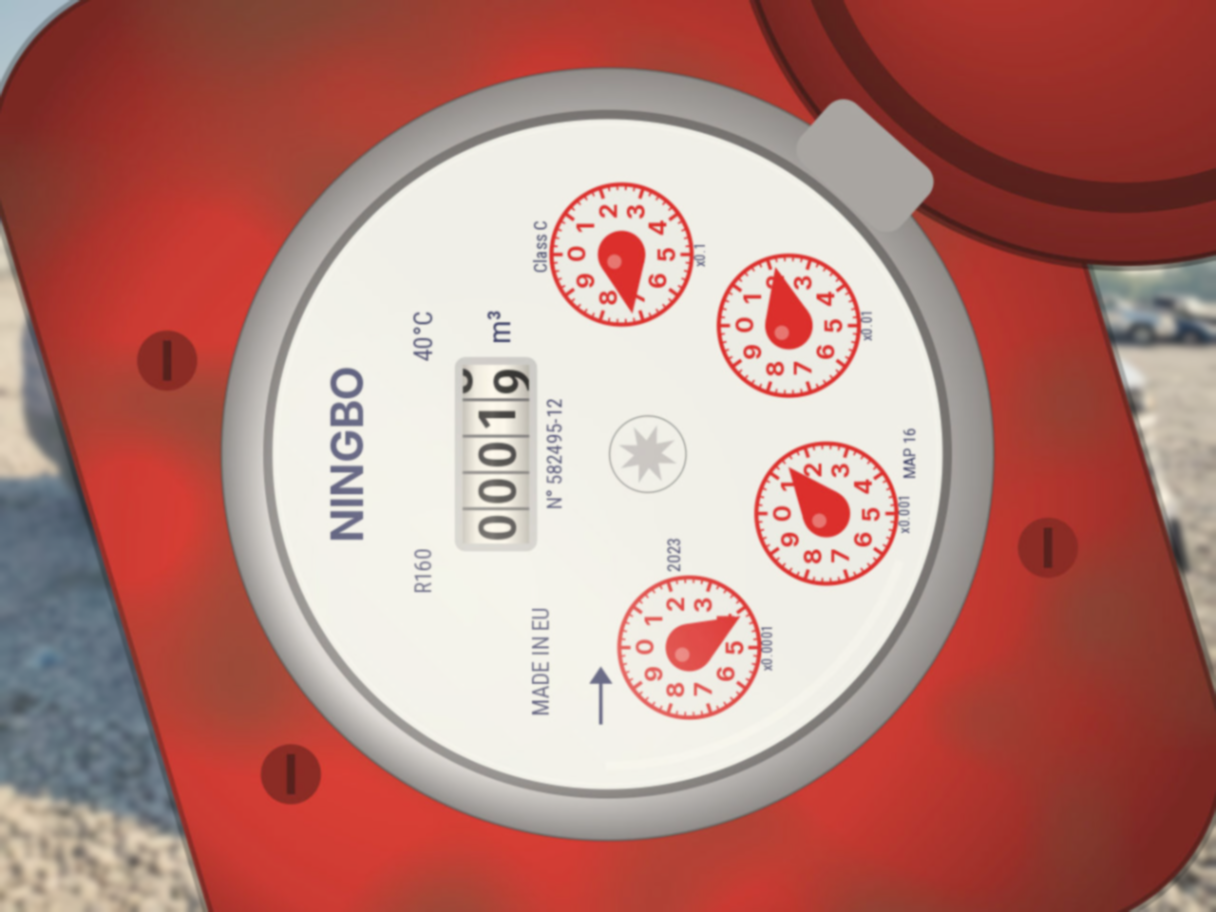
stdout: 18.7214 (m³)
